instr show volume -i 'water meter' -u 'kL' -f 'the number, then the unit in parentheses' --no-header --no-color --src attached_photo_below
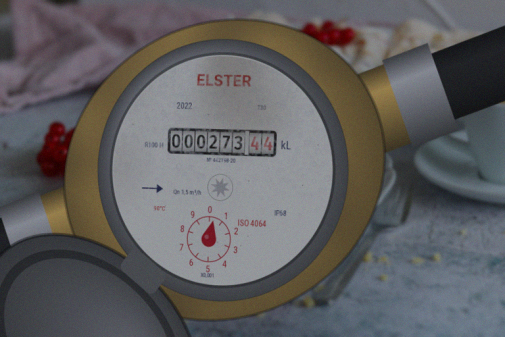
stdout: 273.440 (kL)
